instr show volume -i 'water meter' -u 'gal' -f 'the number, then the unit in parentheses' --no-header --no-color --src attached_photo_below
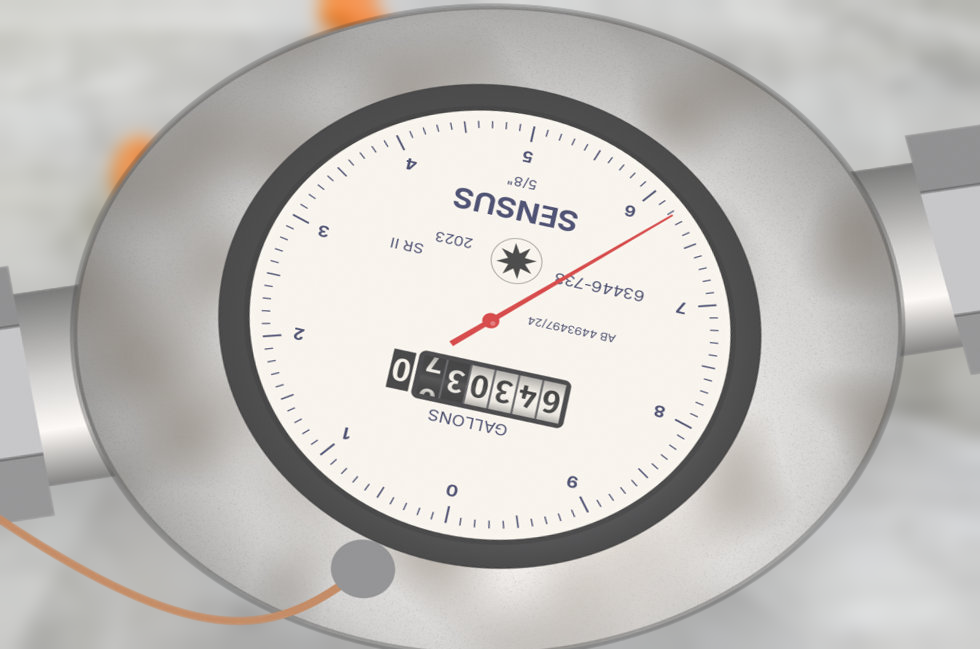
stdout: 6430366.2 (gal)
